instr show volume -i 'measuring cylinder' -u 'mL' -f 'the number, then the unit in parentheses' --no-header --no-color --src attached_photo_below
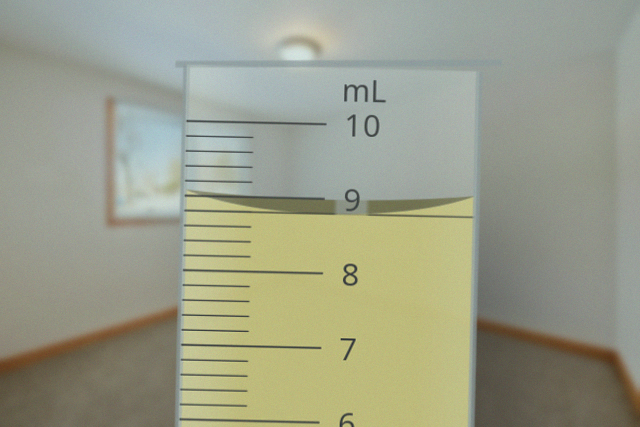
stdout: 8.8 (mL)
